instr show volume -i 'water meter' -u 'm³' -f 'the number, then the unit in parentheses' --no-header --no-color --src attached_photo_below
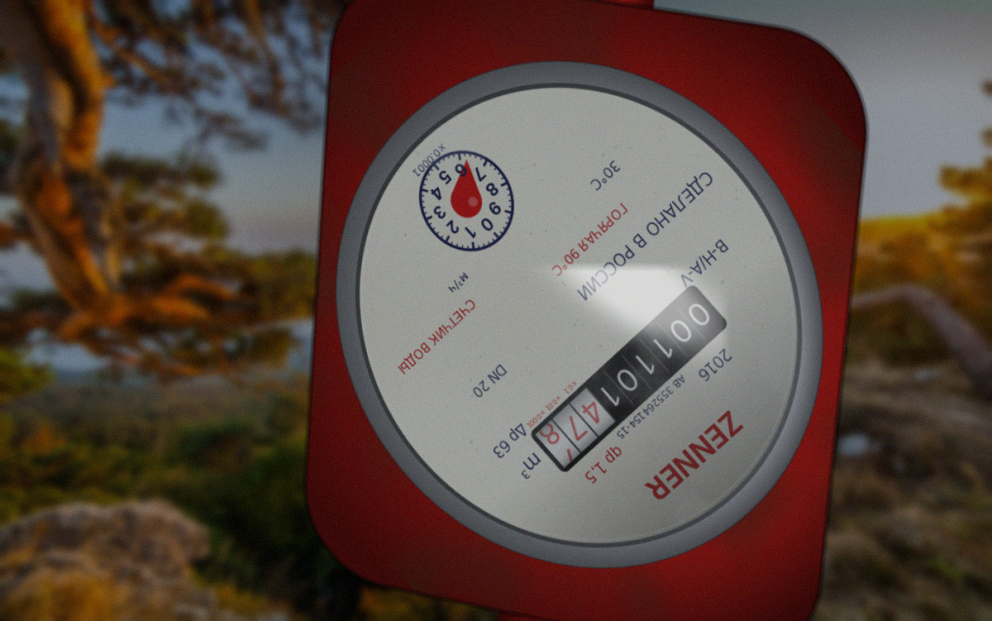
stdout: 1101.4776 (m³)
